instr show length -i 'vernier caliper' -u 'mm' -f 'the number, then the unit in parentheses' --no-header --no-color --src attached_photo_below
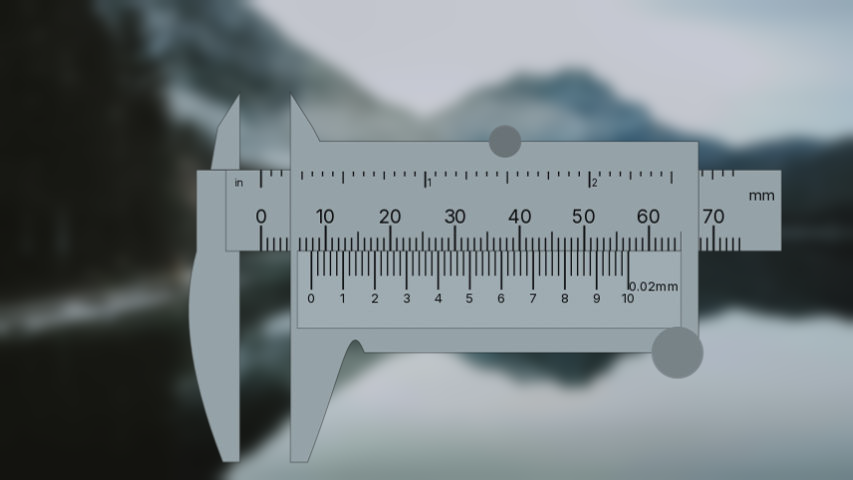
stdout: 7.8 (mm)
